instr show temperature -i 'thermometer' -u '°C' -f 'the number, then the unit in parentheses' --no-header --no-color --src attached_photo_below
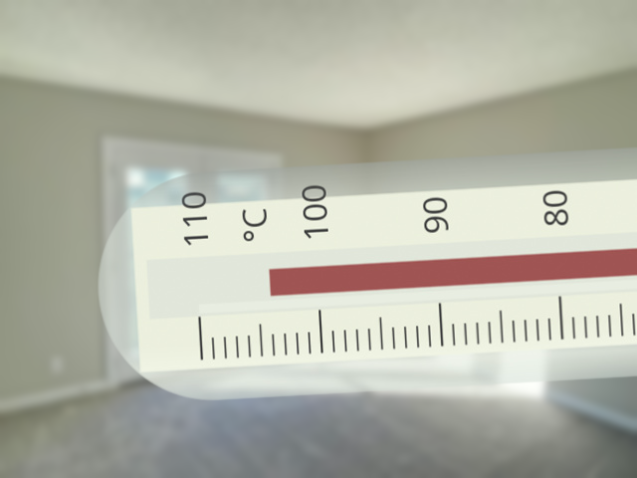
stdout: 104 (°C)
